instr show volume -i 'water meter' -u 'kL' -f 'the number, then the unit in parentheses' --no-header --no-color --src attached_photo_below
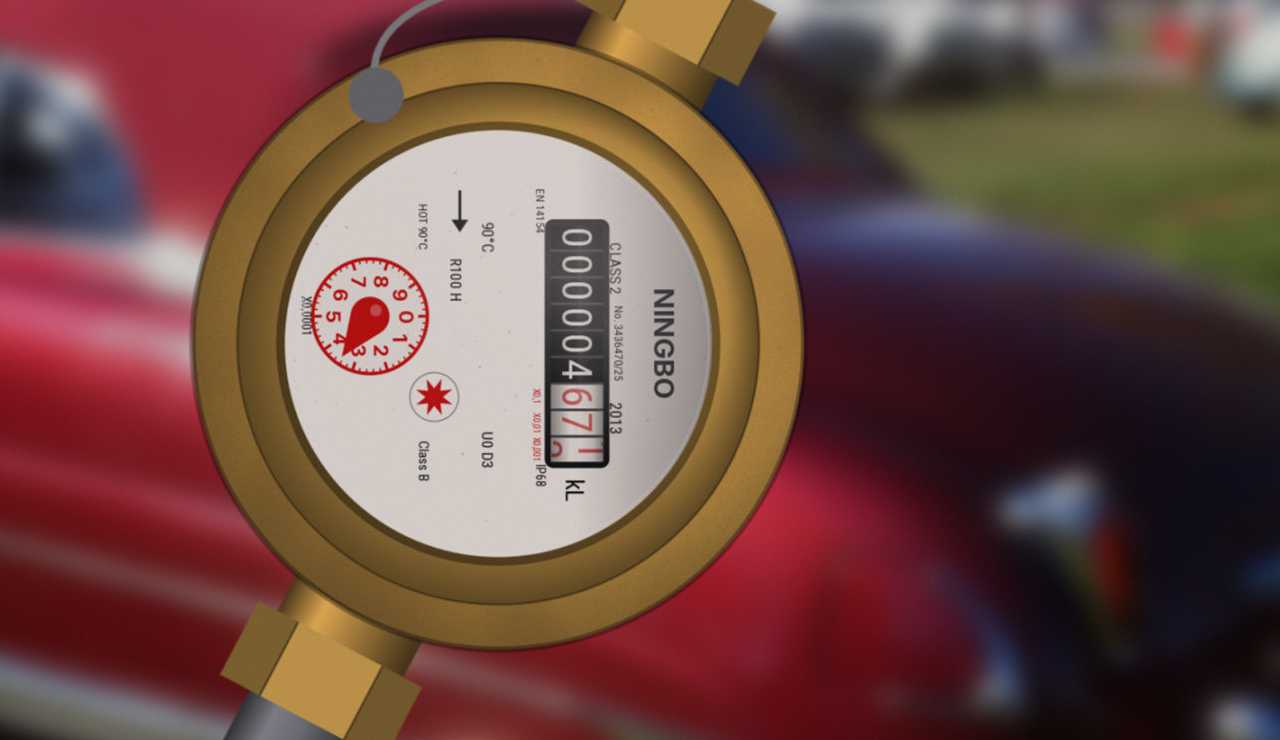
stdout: 4.6713 (kL)
